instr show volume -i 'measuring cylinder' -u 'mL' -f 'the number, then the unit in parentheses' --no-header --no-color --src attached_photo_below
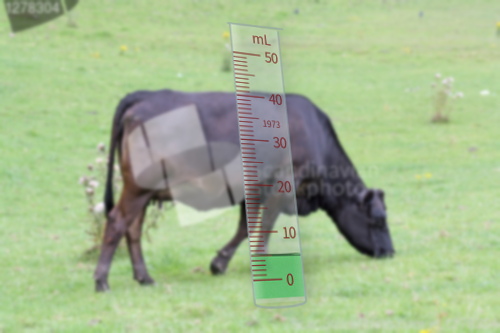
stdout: 5 (mL)
